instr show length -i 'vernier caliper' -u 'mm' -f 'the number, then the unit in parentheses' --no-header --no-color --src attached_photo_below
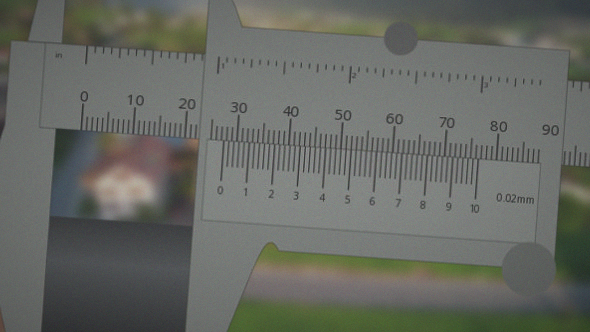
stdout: 27.5 (mm)
